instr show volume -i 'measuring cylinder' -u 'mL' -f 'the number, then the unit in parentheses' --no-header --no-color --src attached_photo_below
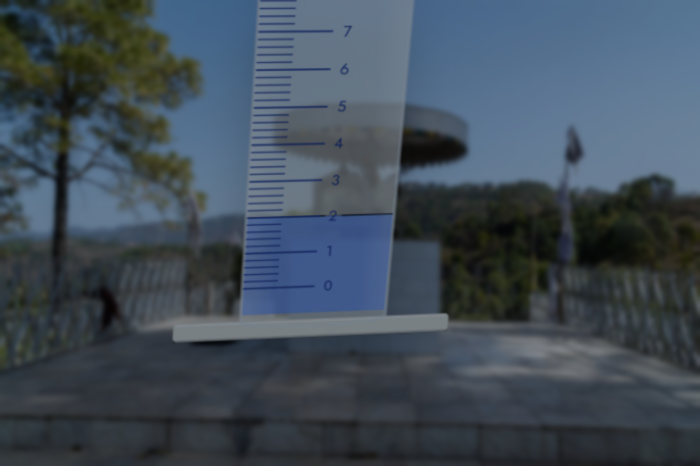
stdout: 2 (mL)
